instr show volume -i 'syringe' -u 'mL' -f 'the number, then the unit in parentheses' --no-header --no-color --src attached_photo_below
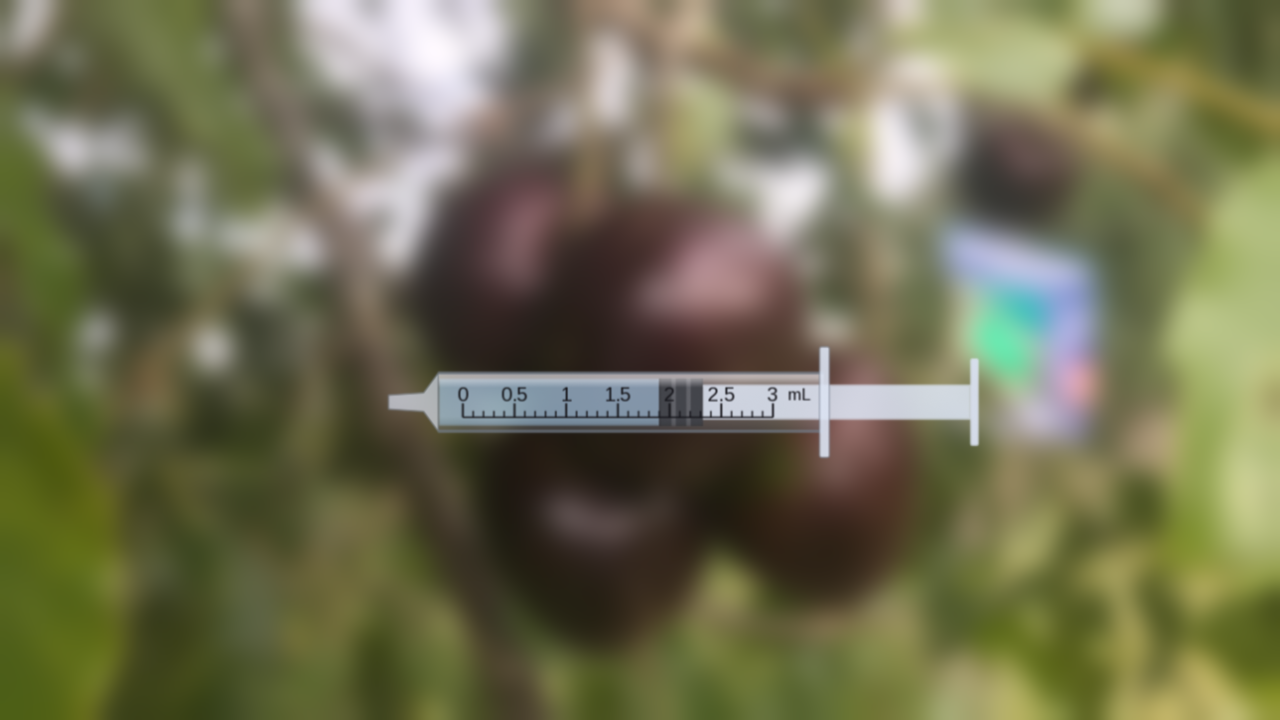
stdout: 1.9 (mL)
